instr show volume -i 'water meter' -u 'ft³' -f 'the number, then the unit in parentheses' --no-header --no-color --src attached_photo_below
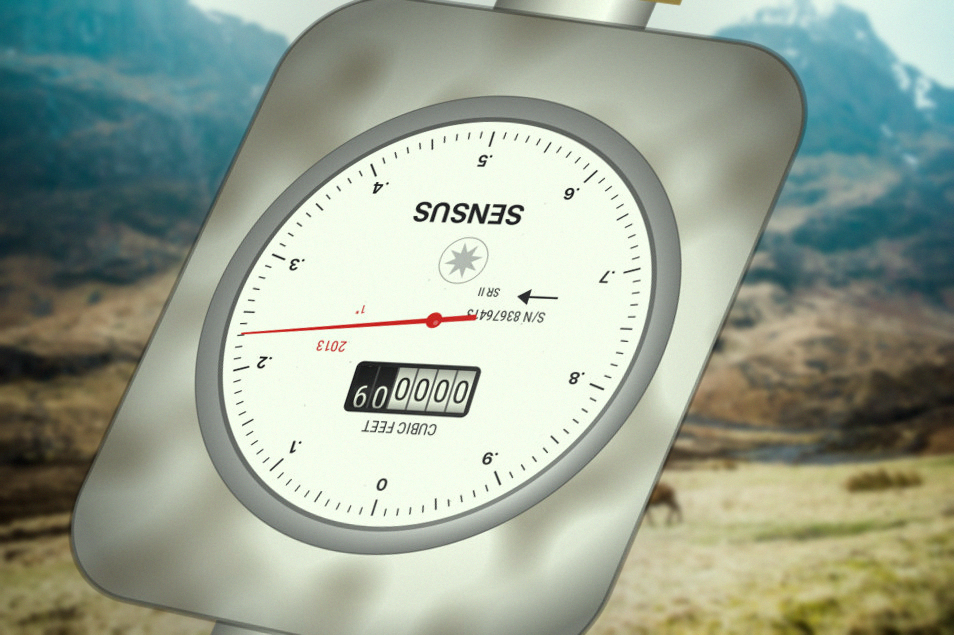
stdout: 9.23 (ft³)
